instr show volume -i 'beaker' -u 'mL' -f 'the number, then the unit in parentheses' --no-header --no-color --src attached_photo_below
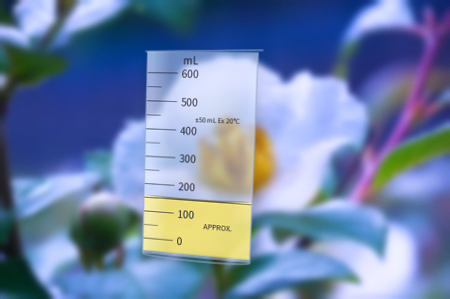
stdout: 150 (mL)
